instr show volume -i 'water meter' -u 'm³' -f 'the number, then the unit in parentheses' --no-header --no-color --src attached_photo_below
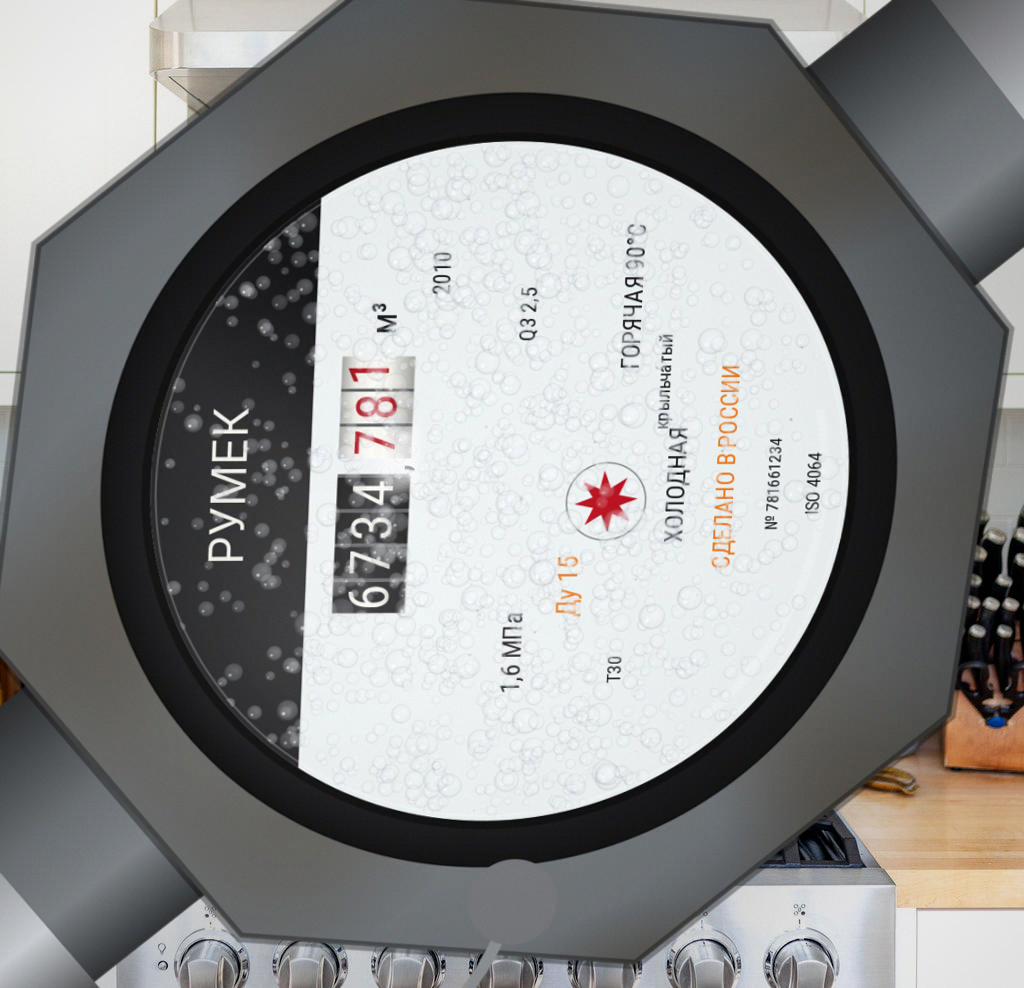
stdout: 6734.781 (m³)
